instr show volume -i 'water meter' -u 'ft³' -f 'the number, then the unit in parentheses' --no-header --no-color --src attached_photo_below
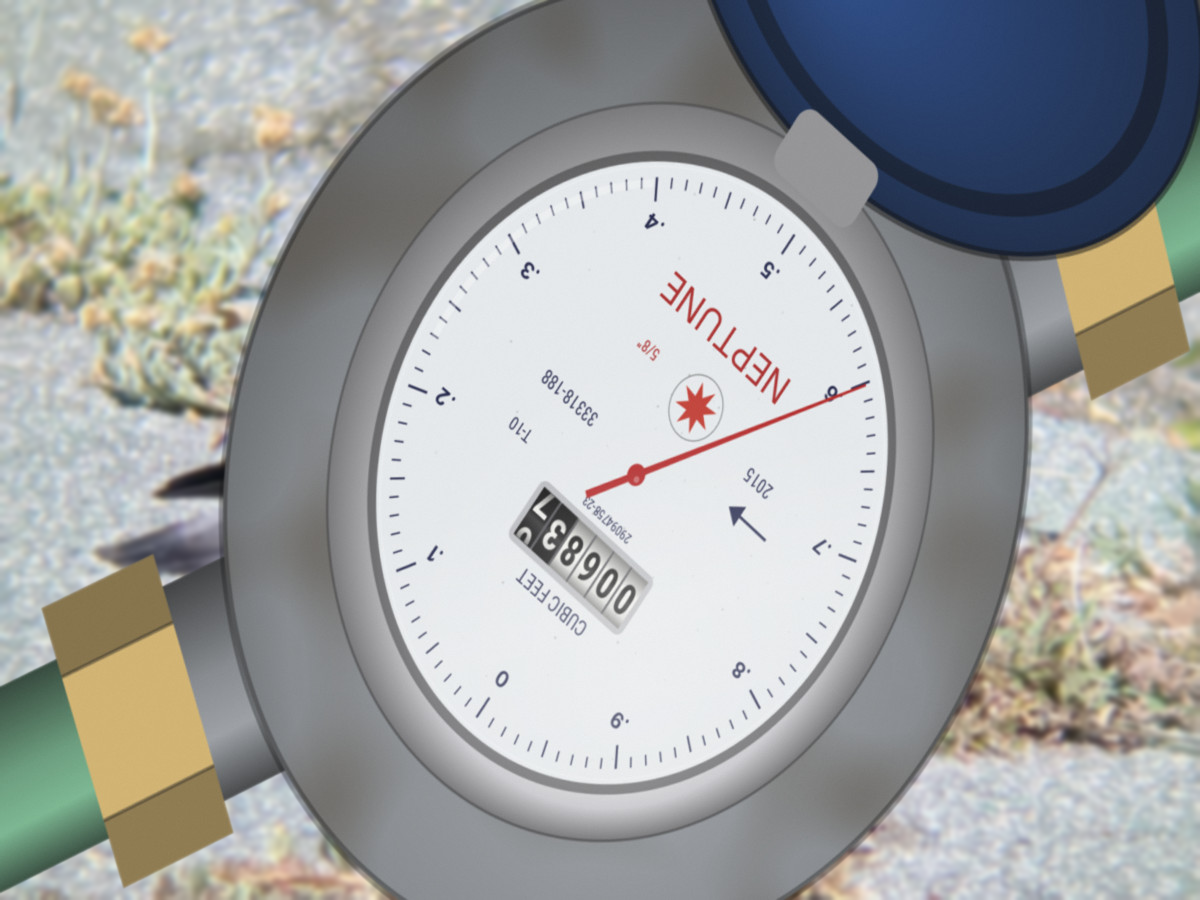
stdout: 6836.60 (ft³)
